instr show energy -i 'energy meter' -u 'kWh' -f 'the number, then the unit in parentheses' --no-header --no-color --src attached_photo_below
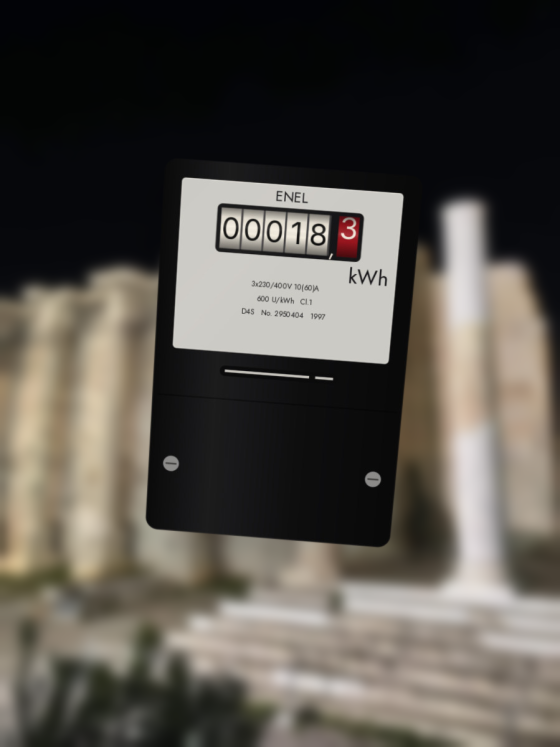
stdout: 18.3 (kWh)
